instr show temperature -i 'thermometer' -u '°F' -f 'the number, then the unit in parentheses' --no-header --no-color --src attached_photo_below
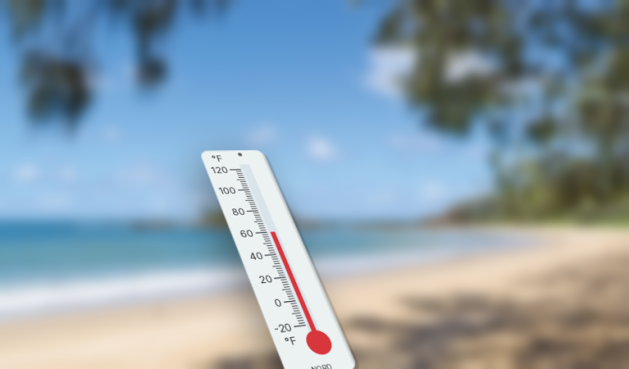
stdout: 60 (°F)
